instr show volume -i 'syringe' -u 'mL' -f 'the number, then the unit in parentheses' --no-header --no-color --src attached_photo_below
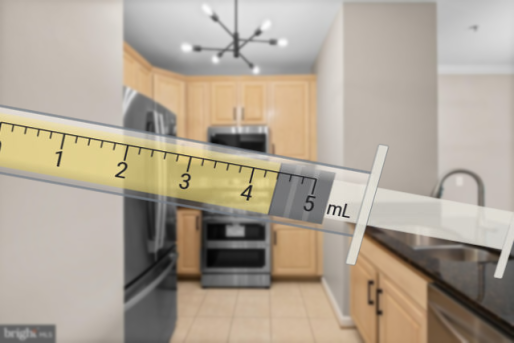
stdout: 4.4 (mL)
